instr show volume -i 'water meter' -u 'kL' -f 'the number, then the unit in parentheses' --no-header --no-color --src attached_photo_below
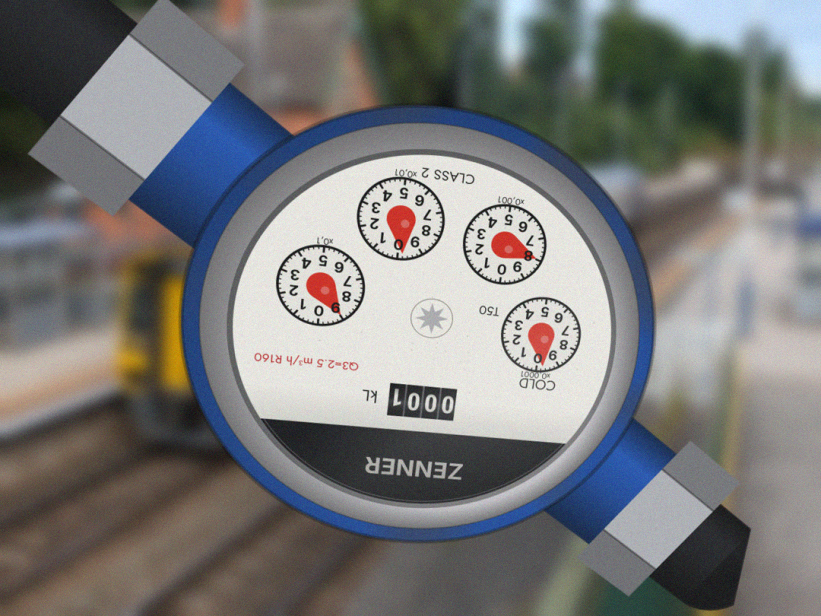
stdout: 0.8979 (kL)
